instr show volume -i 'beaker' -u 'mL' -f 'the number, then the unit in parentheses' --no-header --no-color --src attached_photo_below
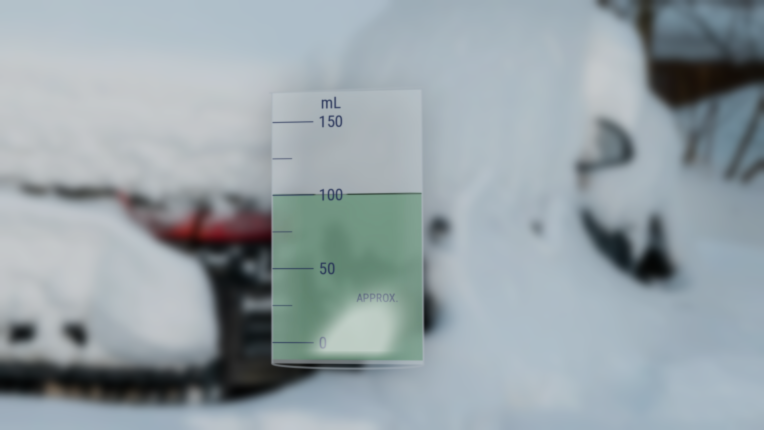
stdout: 100 (mL)
